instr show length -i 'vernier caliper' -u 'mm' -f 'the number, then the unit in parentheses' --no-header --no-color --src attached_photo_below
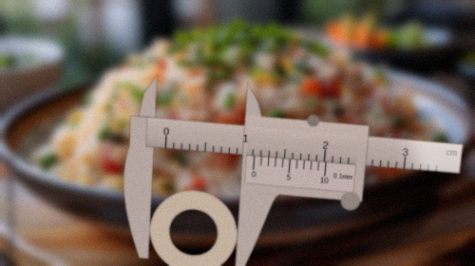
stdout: 11.2 (mm)
